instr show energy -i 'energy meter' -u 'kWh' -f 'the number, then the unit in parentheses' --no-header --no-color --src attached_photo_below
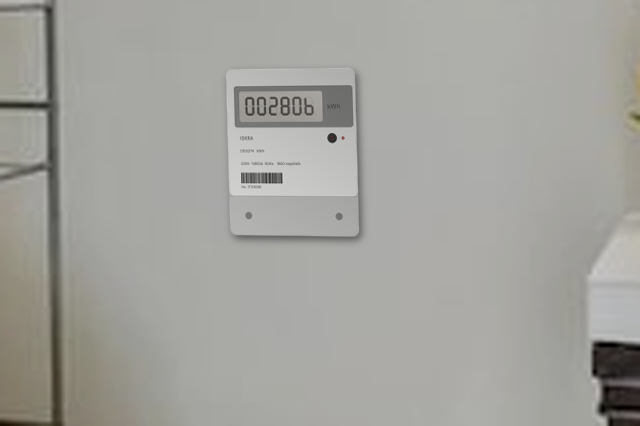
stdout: 2806 (kWh)
